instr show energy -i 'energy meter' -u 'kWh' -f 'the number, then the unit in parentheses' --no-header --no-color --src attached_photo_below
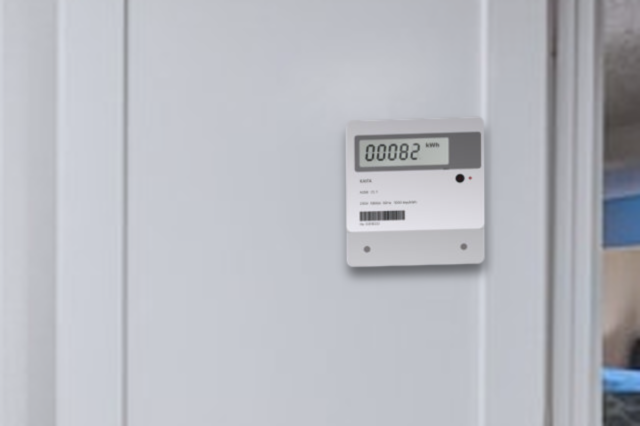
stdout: 82 (kWh)
